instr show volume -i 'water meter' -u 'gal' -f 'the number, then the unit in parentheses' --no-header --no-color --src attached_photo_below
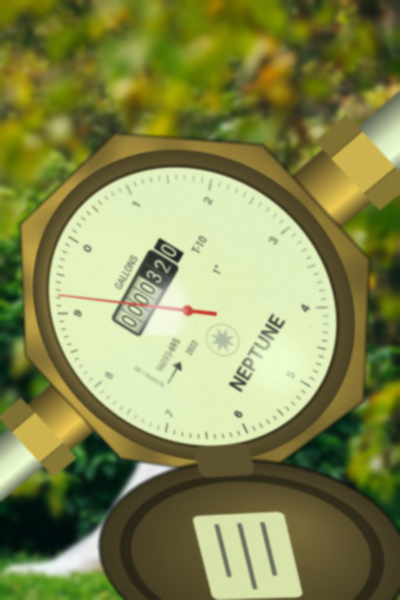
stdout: 319.2 (gal)
